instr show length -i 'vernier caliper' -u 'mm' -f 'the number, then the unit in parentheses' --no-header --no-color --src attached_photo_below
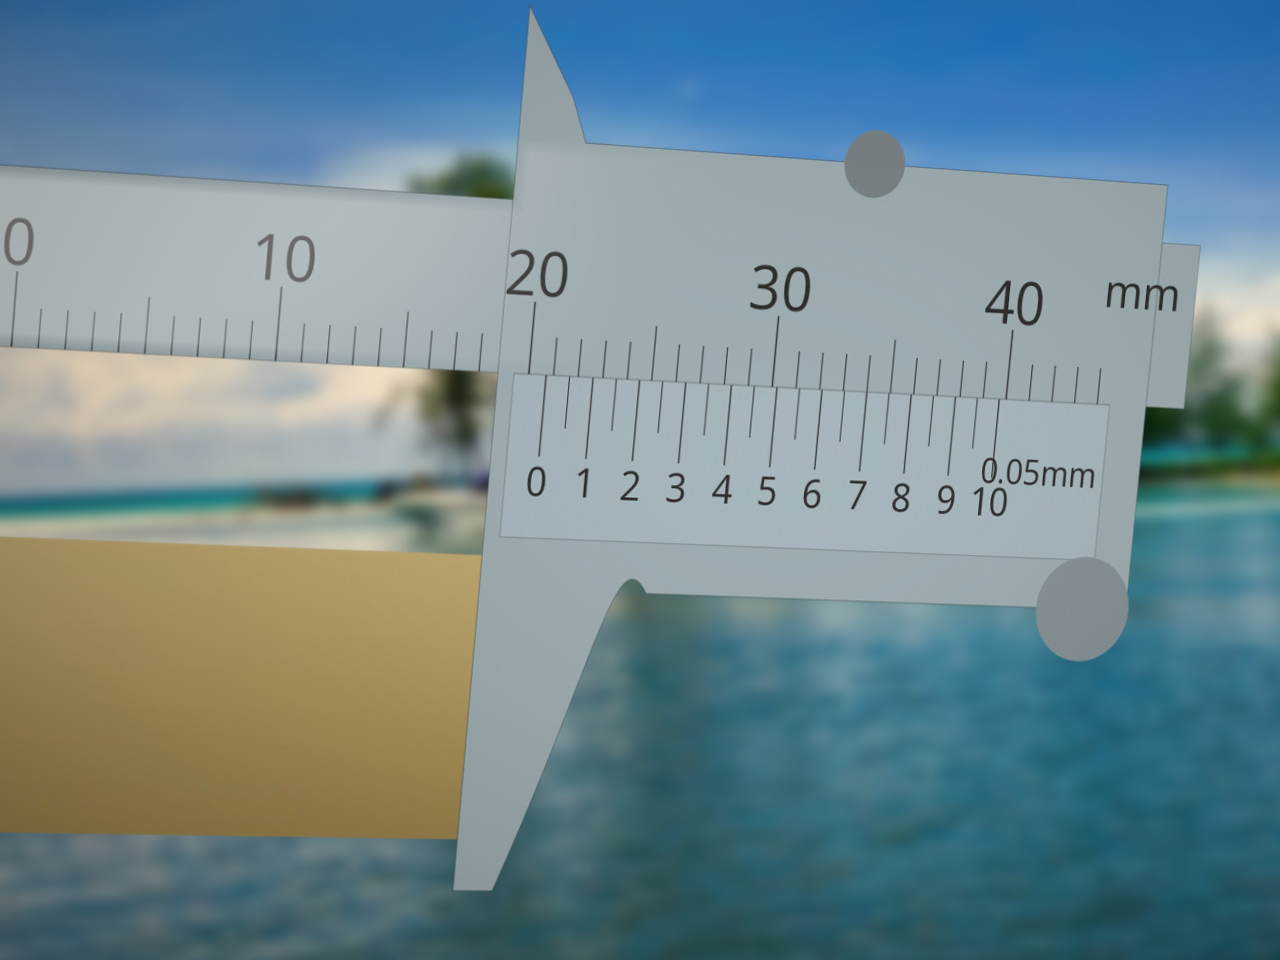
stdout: 20.7 (mm)
